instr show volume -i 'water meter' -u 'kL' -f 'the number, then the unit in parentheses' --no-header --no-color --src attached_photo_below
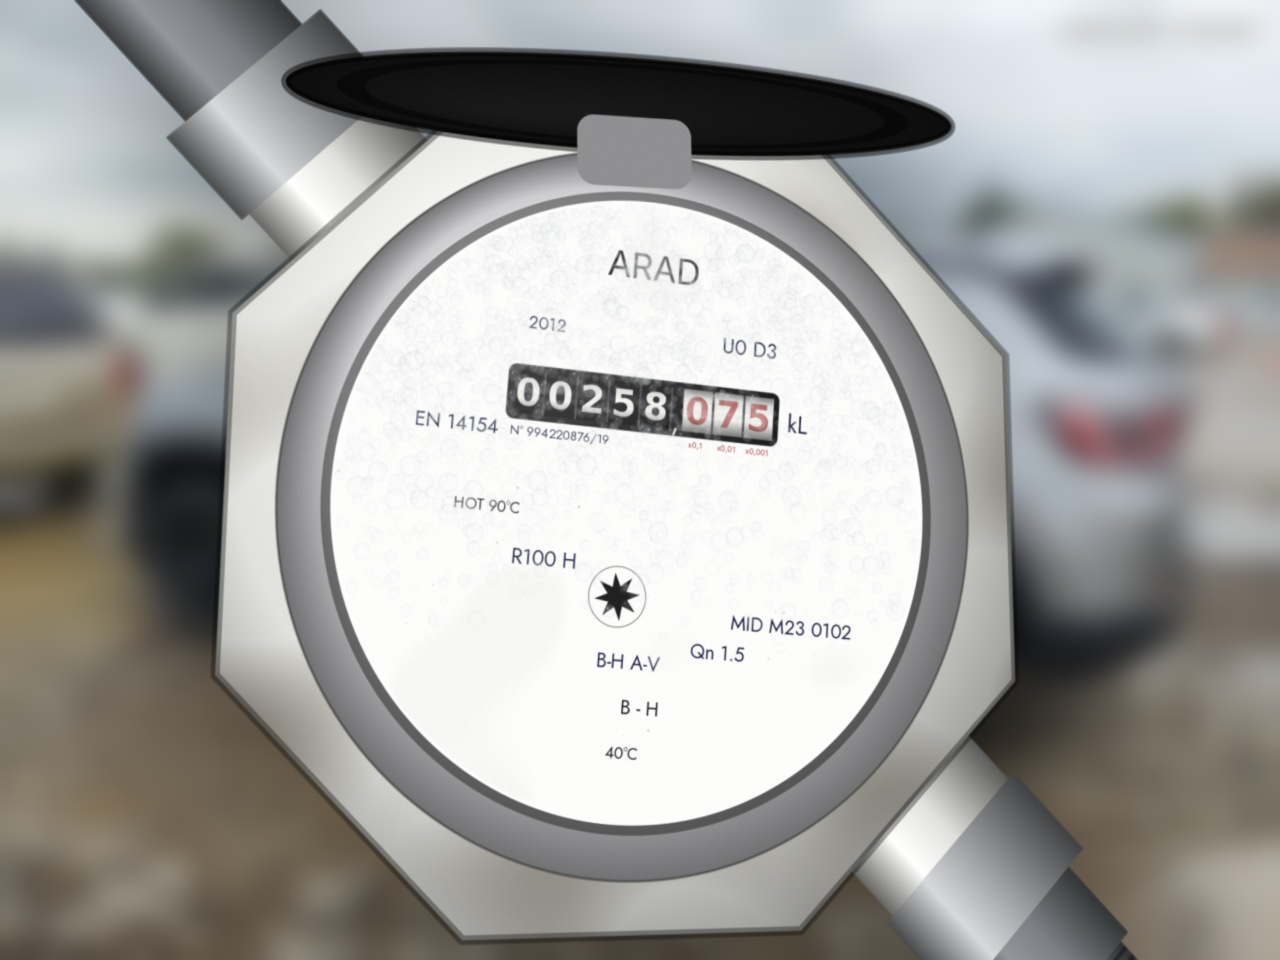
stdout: 258.075 (kL)
